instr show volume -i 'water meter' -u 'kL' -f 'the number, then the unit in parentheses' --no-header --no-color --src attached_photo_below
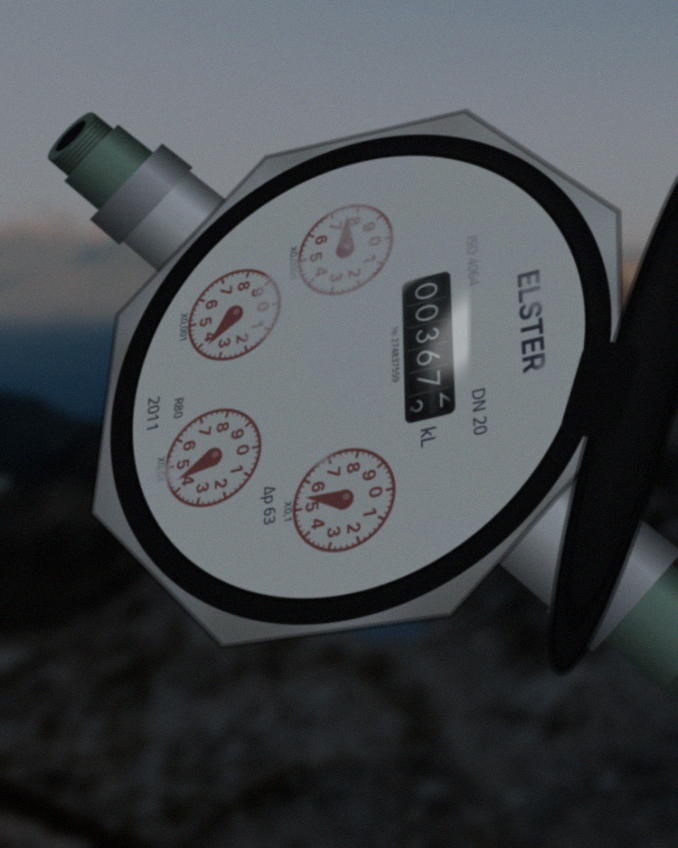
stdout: 3672.5437 (kL)
